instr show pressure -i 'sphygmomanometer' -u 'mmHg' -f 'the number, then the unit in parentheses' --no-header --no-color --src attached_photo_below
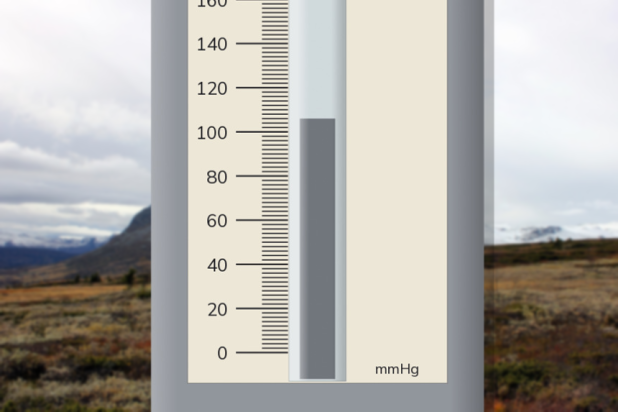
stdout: 106 (mmHg)
